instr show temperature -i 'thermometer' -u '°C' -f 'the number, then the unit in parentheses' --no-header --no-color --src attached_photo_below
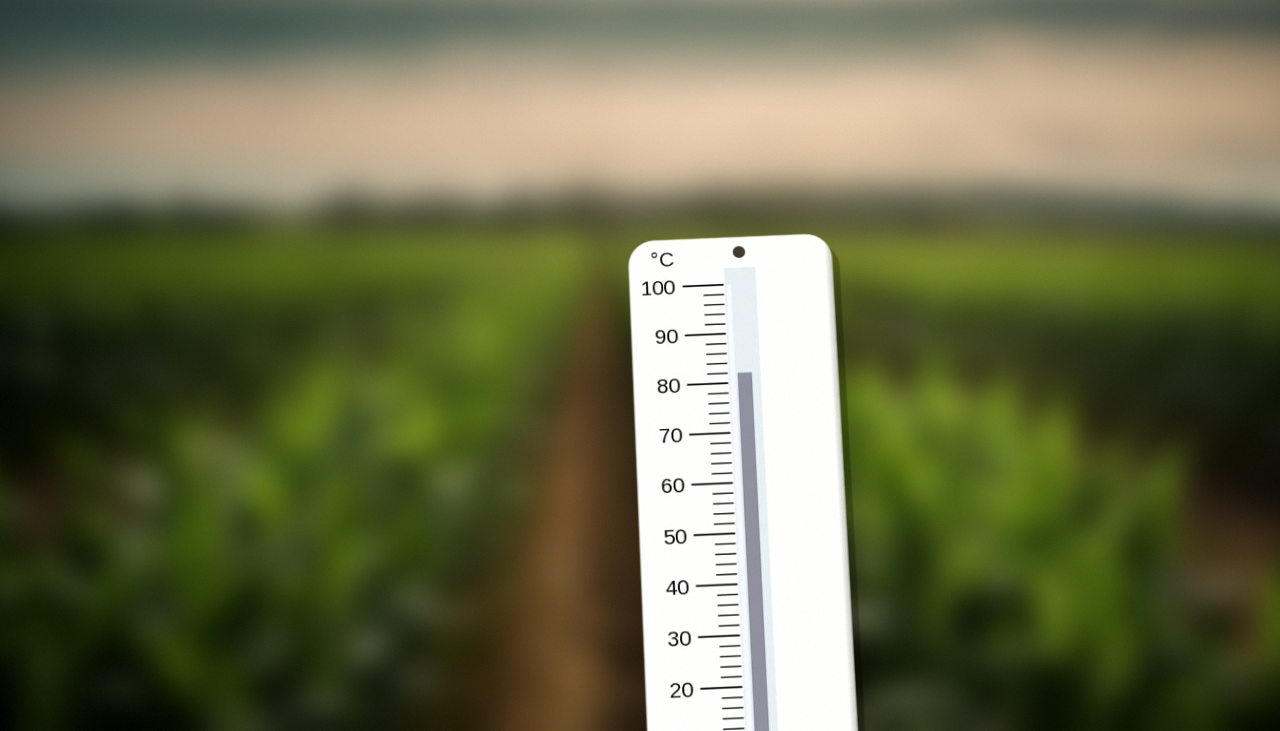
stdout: 82 (°C)
